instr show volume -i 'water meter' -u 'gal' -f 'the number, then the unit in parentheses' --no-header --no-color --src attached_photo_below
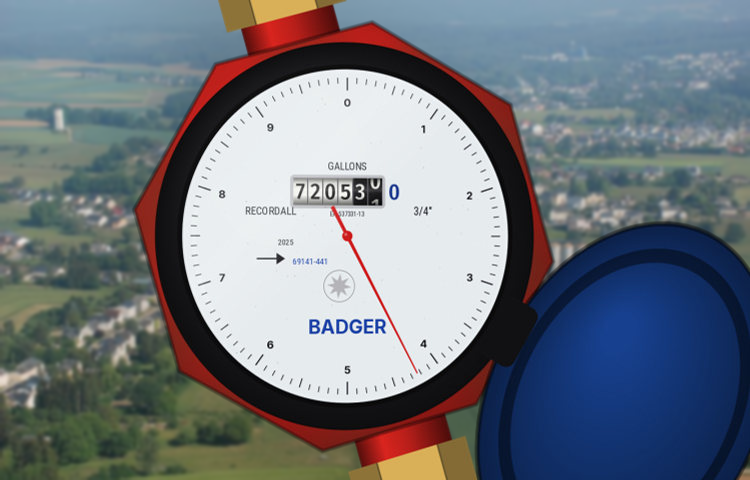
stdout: 7205304.2 (gal)
